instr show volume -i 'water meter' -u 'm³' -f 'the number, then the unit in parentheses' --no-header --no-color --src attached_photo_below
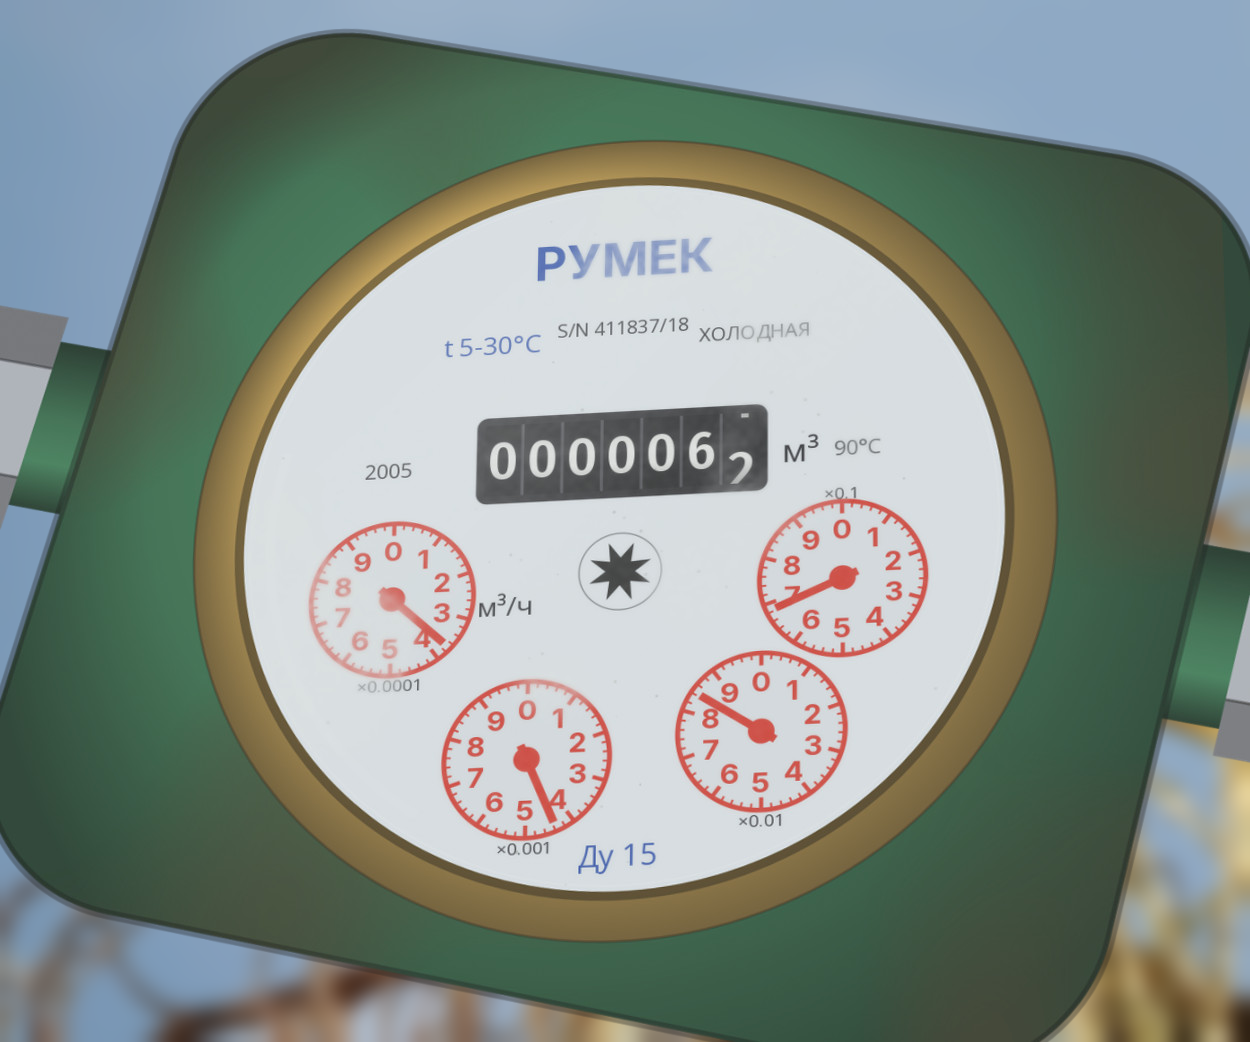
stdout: 61.6843 (m³)
